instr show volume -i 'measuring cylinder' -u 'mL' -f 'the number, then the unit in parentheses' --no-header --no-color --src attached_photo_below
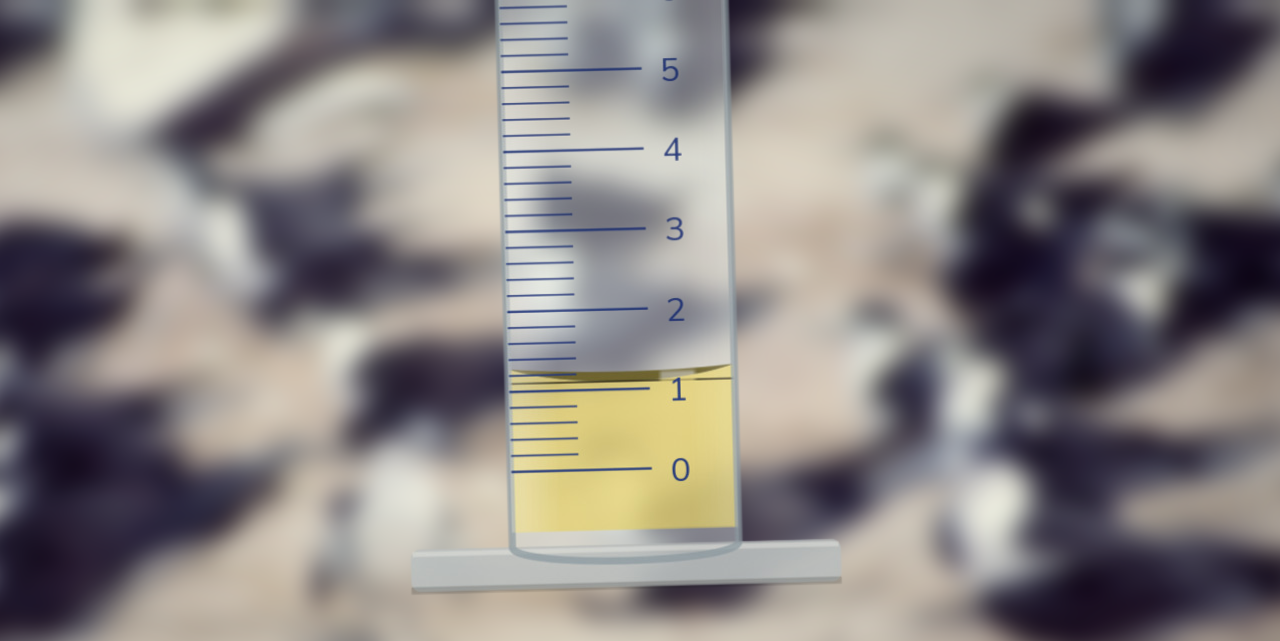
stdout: 1.1 (mL)
